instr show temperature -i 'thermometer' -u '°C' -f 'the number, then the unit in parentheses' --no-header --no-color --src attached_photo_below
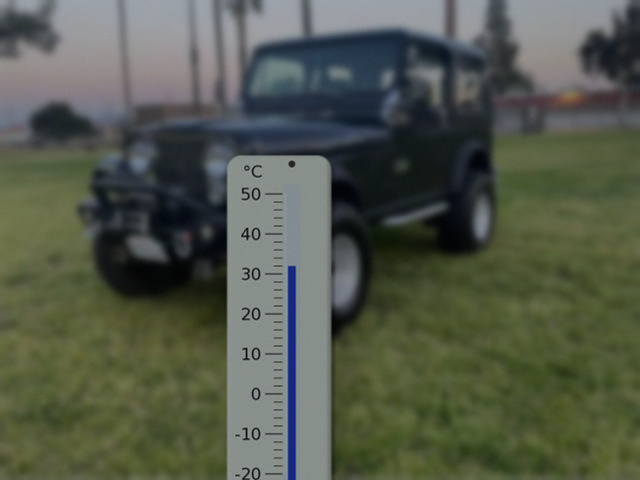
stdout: 32 (°C)
